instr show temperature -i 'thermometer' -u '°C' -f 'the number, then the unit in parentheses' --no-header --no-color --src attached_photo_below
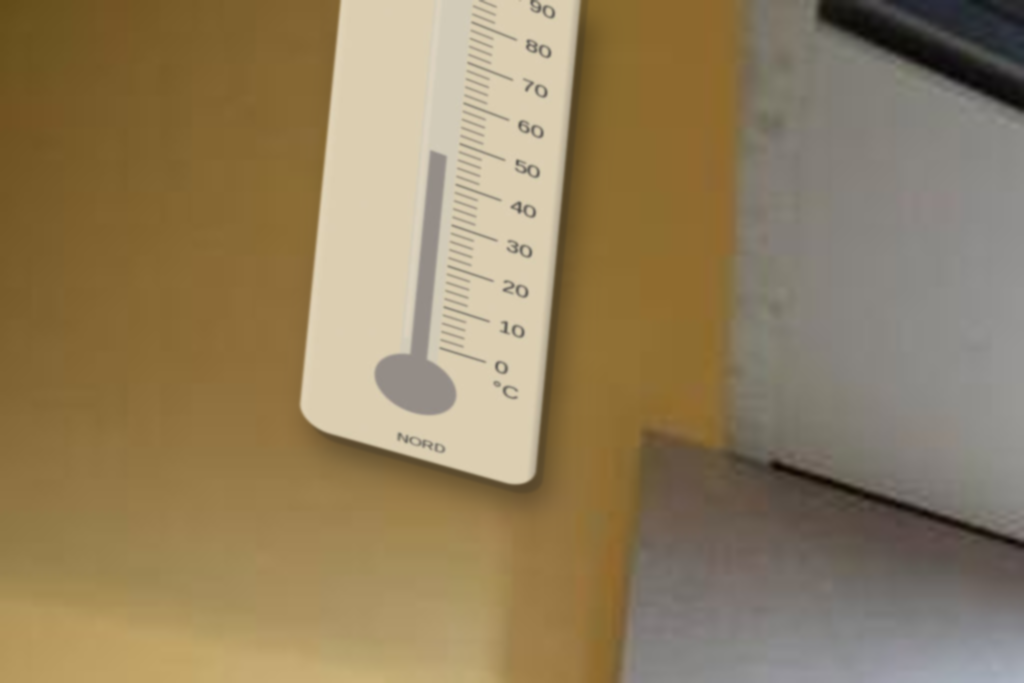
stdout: 46 (°C)
